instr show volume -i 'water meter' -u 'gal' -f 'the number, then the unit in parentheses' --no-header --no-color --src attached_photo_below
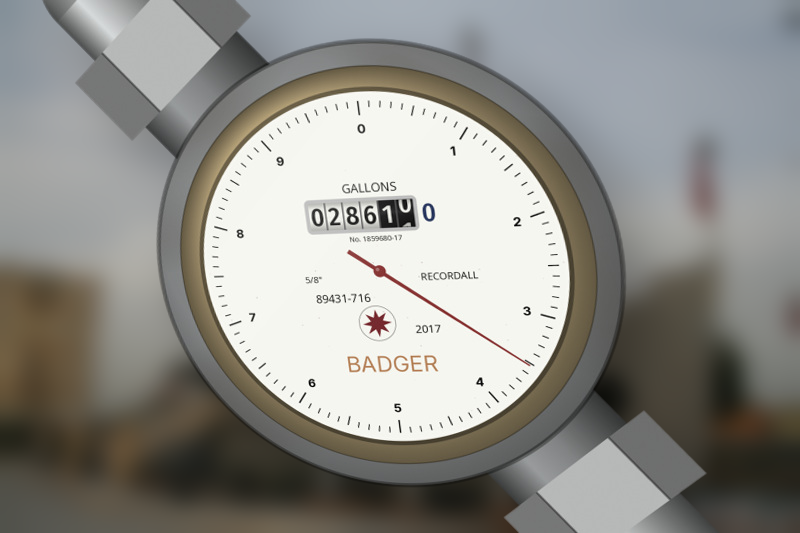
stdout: 286103.5 (gal)
